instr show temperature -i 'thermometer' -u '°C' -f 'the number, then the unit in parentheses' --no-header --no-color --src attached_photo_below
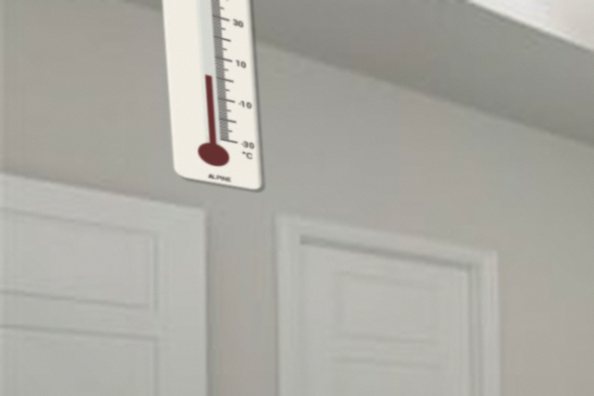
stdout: 0 (°C)
